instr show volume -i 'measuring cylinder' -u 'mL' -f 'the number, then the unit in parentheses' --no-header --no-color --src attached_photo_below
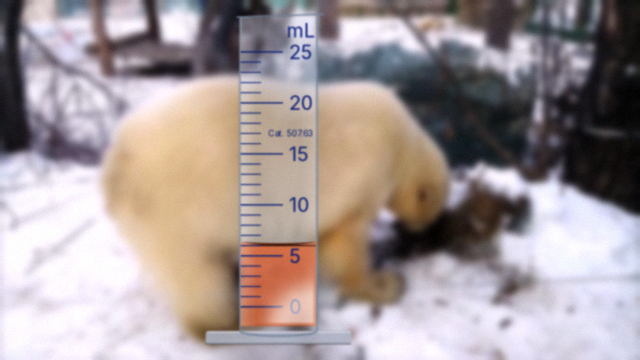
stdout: 6 (mL)
